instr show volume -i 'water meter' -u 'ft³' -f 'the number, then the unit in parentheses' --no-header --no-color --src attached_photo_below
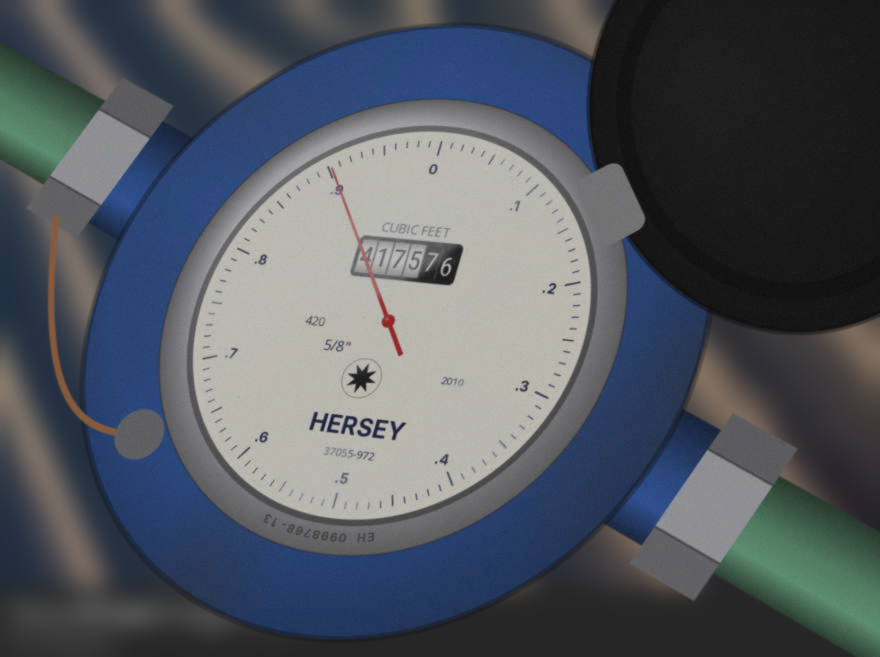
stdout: 417575.90 (ft³)
